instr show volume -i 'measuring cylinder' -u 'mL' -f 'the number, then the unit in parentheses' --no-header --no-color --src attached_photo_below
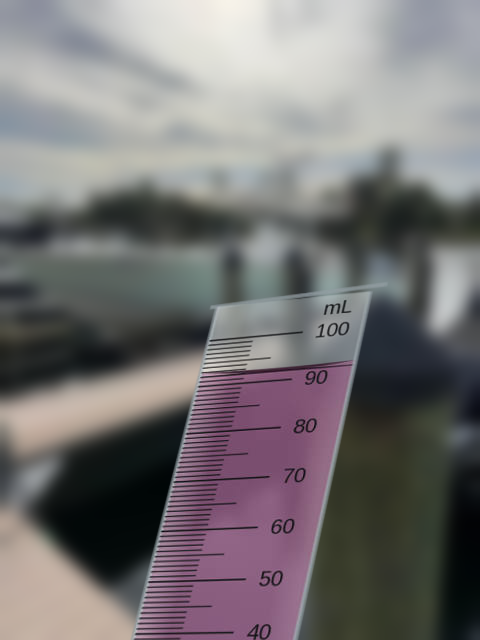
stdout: 92 (mL)
